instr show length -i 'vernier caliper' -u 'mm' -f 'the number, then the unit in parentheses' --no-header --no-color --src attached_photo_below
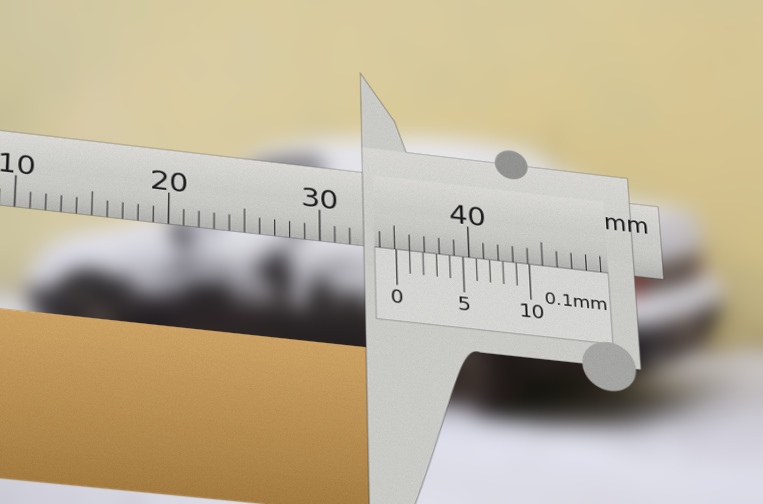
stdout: 35.1 (mm)
